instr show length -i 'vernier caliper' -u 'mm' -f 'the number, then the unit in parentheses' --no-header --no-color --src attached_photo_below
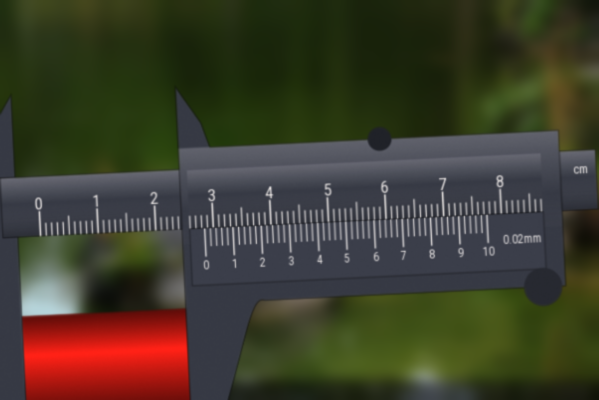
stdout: 28.5 (mm)
